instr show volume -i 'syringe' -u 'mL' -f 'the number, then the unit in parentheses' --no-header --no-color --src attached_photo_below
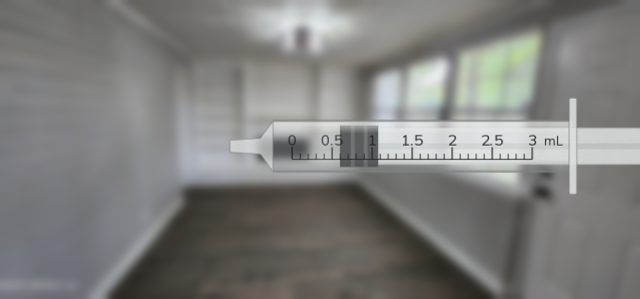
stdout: 0.6 (mL)
